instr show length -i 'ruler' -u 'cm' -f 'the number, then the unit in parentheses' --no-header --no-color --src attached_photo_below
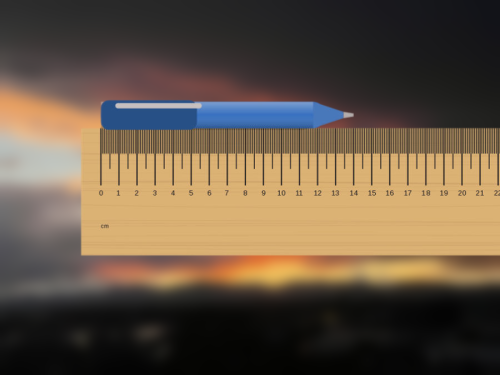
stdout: 14 (cm)
